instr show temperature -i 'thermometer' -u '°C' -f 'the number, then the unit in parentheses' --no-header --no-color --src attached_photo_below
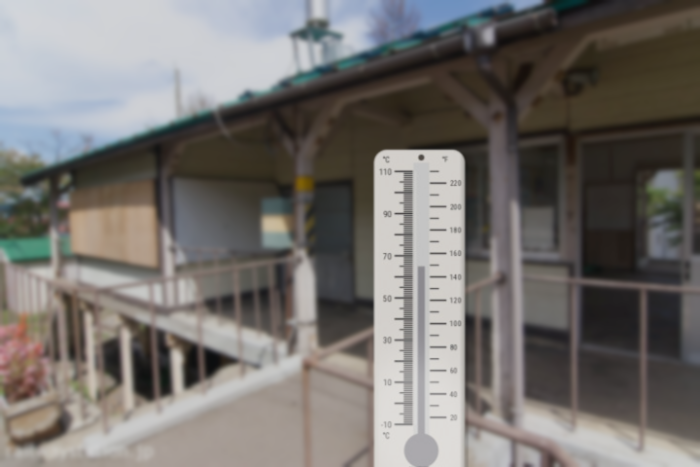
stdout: 65 (°C)
